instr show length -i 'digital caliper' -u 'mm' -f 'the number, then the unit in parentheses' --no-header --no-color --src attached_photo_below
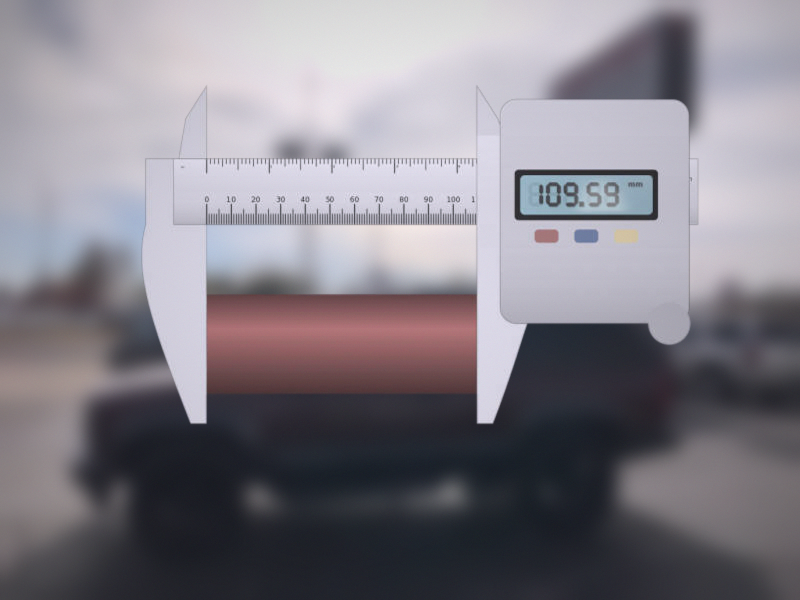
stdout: 109.59 (mm)
